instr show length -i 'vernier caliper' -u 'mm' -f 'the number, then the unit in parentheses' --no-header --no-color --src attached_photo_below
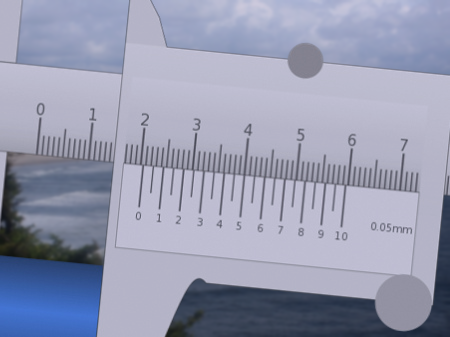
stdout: 20.5 (mm)
